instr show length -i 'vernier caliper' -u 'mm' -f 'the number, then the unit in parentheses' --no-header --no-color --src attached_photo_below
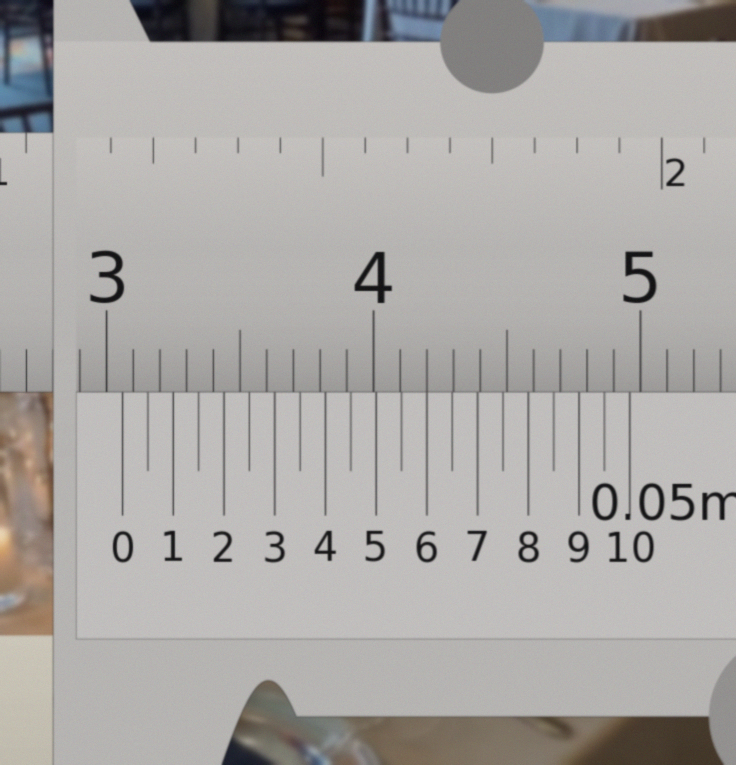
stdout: 30.6 (mm)
